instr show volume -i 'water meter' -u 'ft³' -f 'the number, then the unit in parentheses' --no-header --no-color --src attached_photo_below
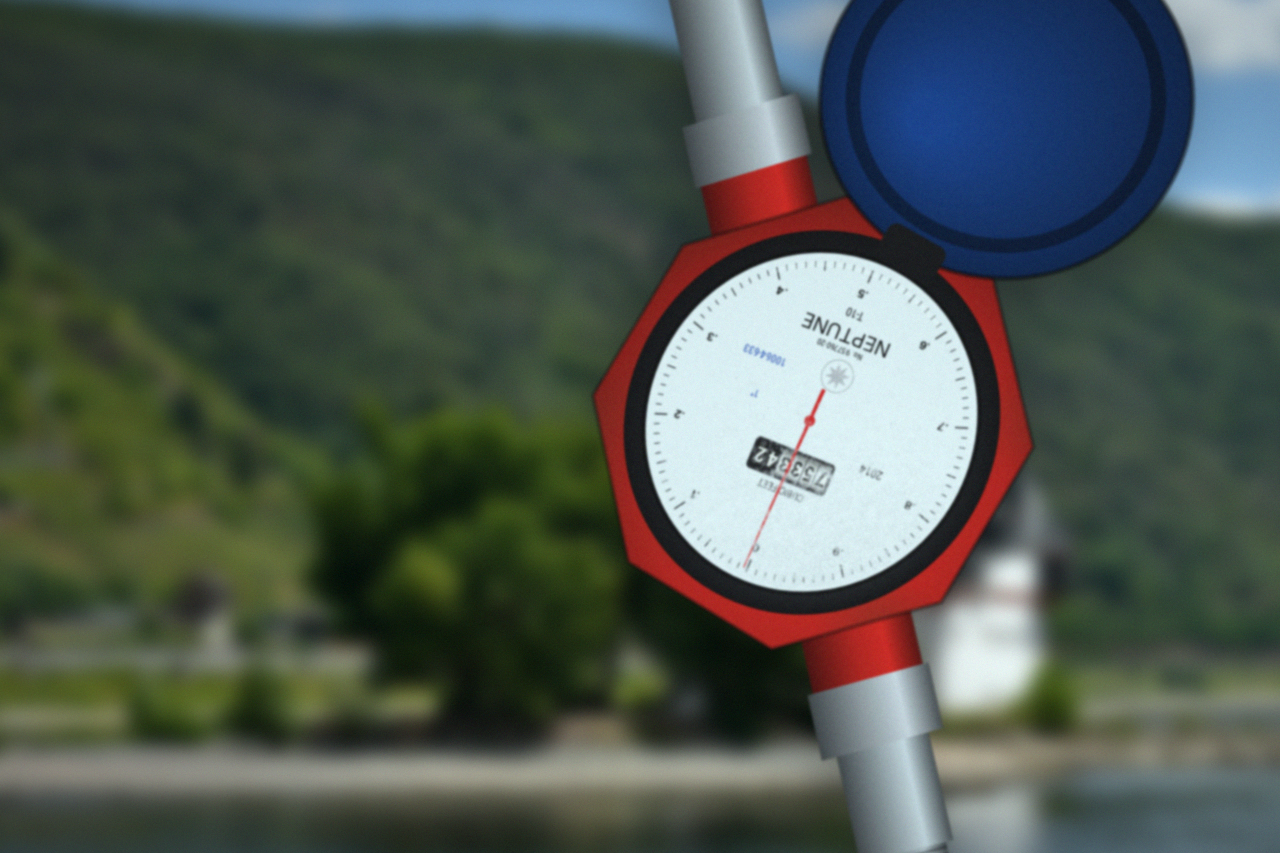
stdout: 753342.00 (ft³)
